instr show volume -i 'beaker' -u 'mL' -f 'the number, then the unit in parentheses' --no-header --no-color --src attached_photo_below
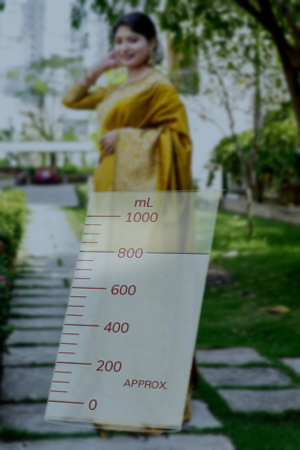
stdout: 800 (mL)
